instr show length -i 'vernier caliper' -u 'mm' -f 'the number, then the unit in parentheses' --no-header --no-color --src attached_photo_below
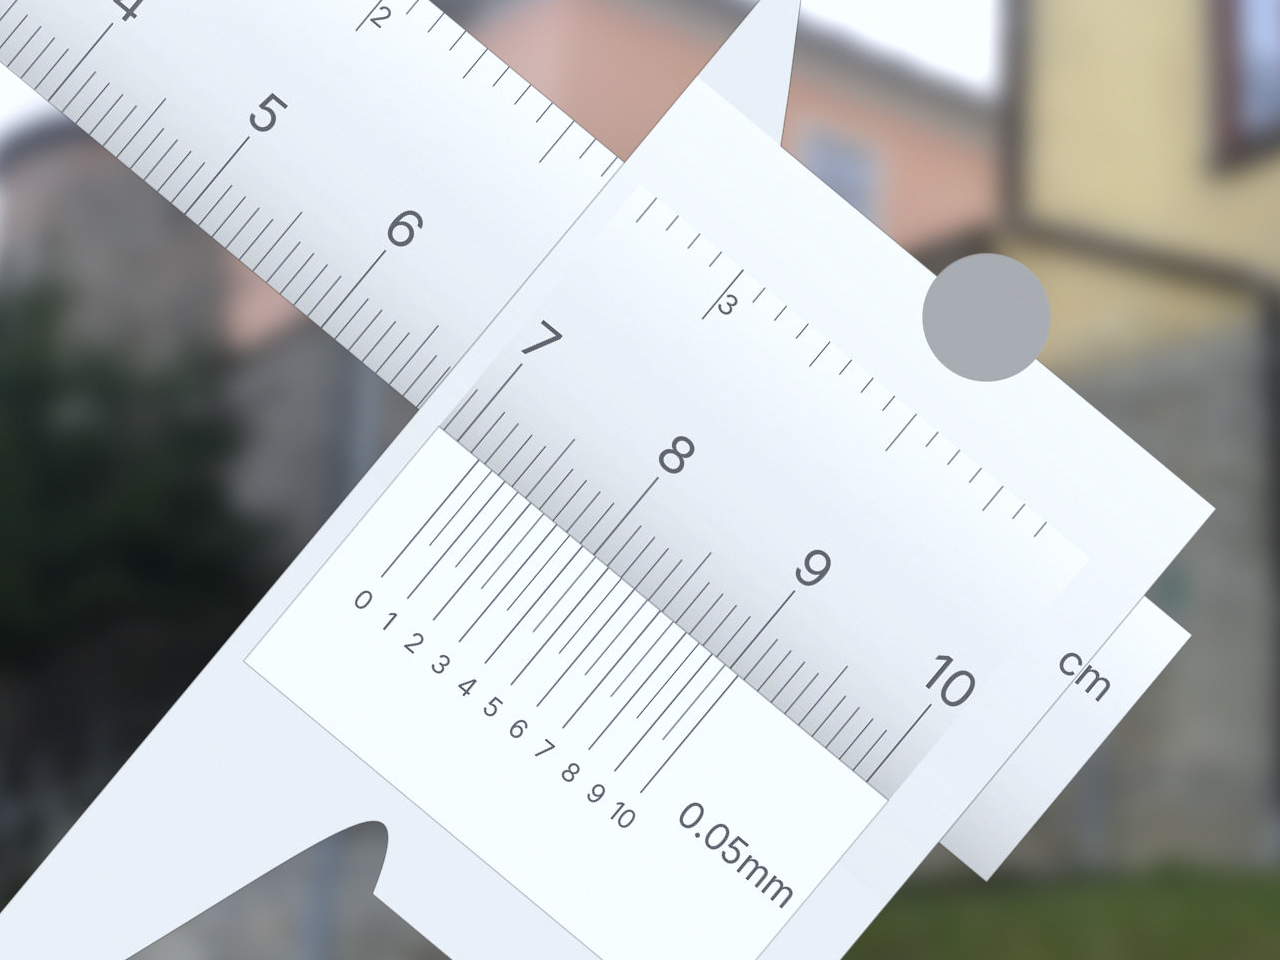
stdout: 71.6 (mm)
